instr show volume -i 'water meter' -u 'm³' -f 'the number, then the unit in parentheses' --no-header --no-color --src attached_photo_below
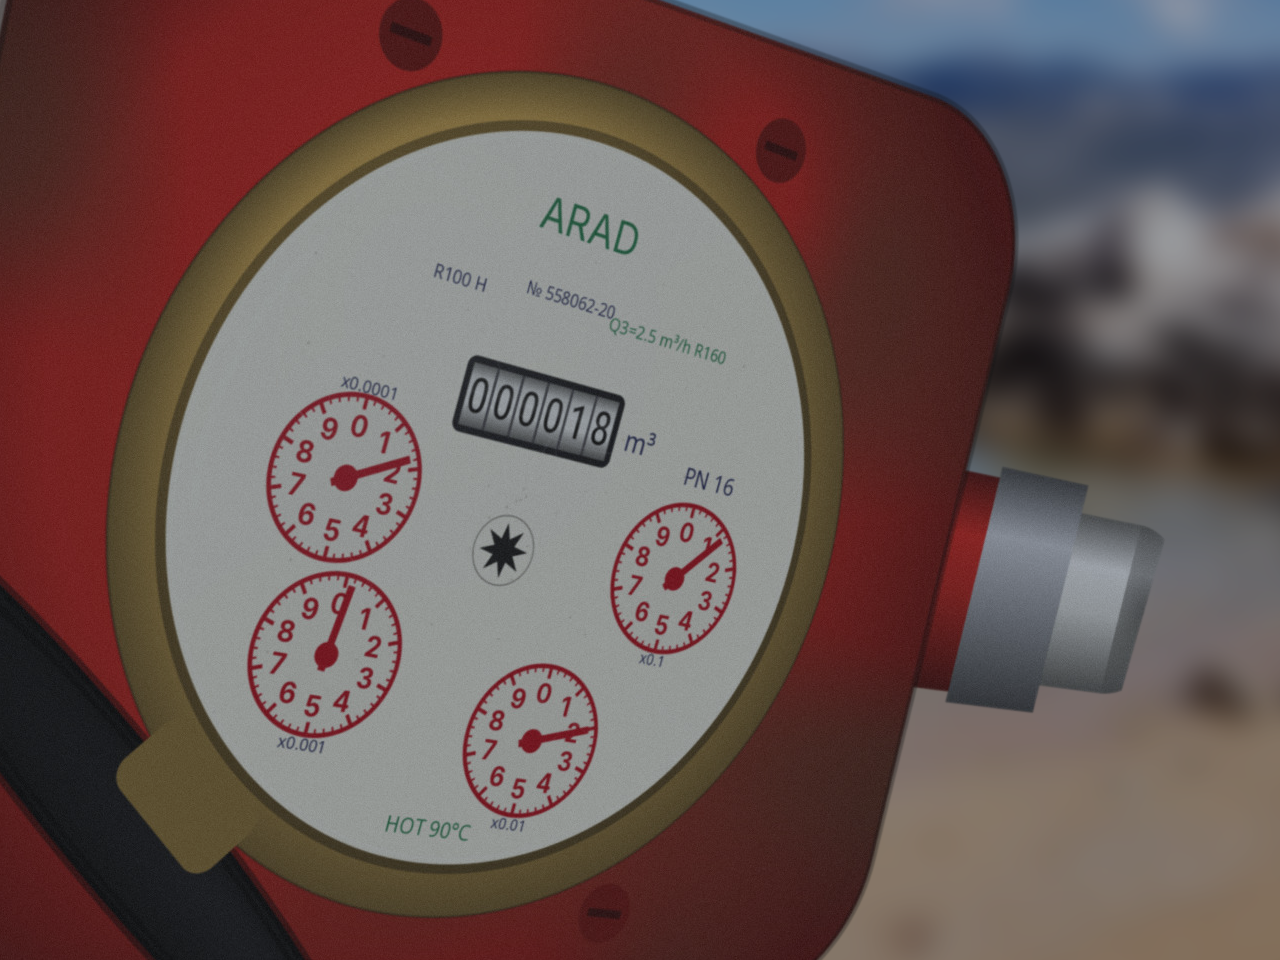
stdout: 18.1201 (m³)
